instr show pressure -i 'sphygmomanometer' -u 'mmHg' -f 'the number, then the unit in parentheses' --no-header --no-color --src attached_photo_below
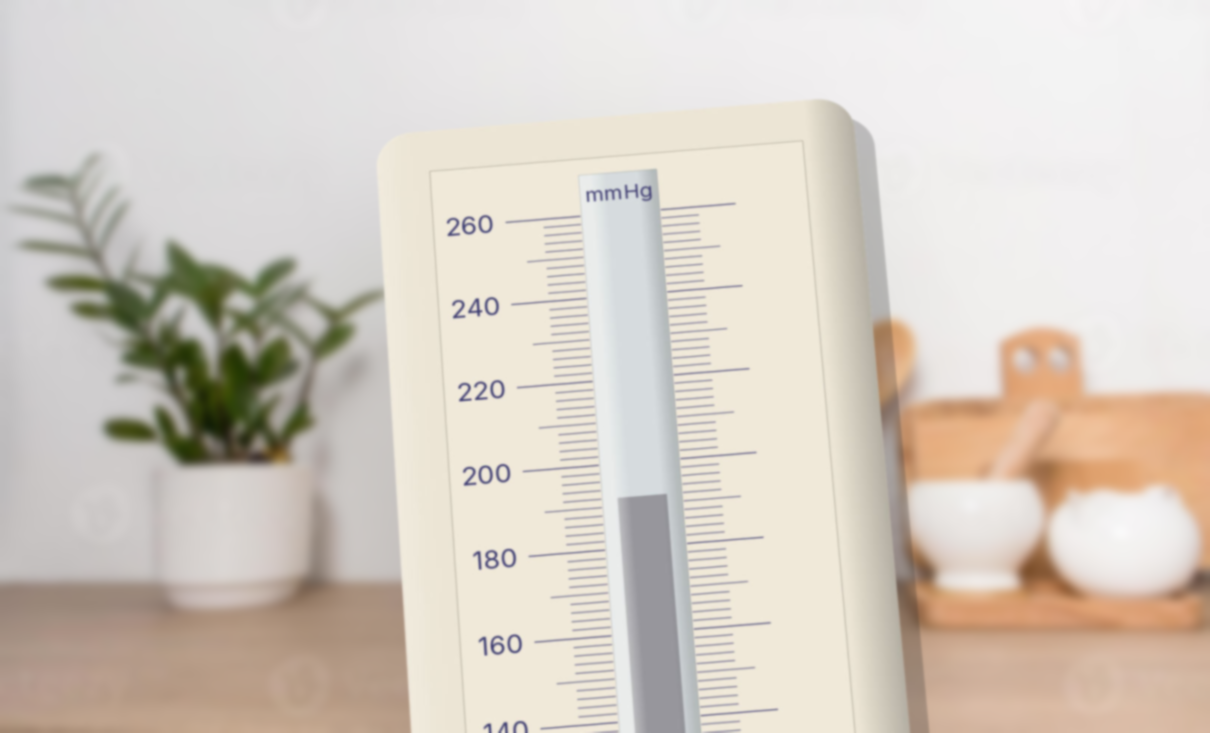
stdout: 192 (mmHg)
